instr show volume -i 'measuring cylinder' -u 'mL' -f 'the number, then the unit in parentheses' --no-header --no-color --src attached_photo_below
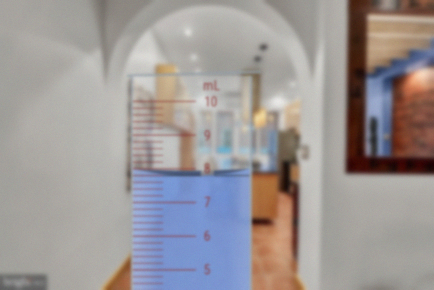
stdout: 7.8 (mL)
